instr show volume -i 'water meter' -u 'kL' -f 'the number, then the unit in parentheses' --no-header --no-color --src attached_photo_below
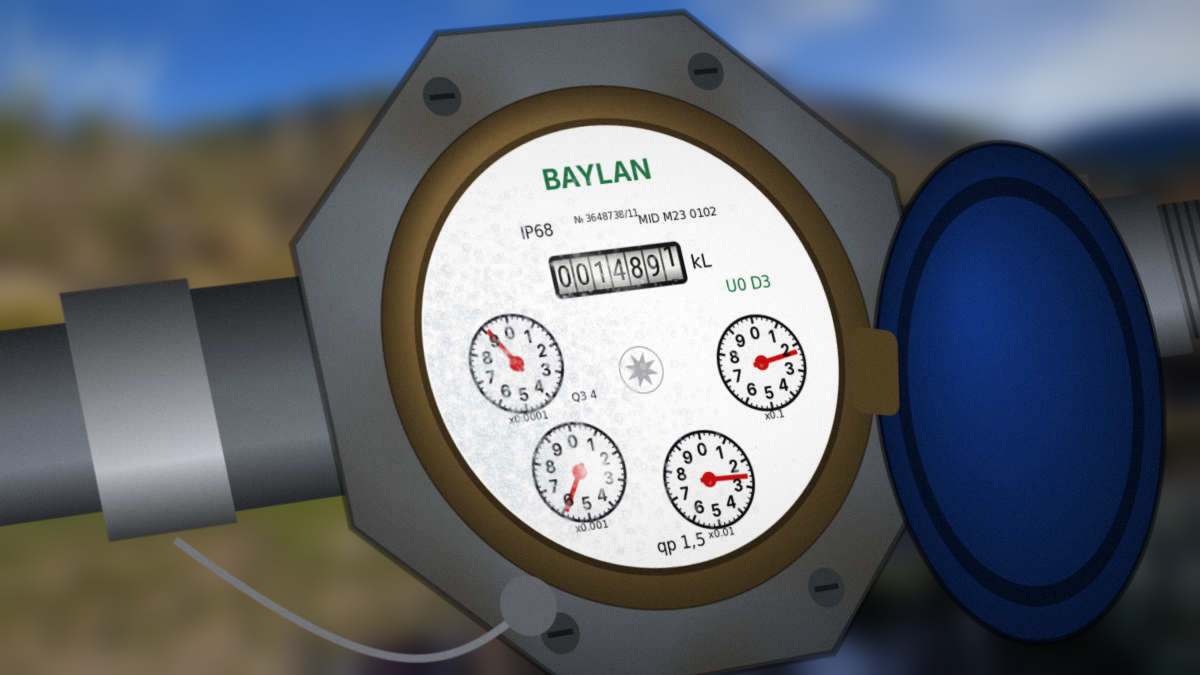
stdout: 14891.2259 (kL)
